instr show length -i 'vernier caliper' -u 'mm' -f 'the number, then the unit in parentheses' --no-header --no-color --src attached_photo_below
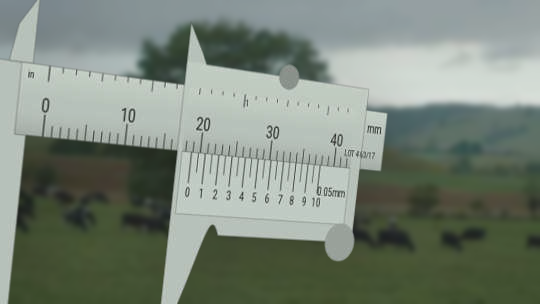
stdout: 18.8 (mm)
